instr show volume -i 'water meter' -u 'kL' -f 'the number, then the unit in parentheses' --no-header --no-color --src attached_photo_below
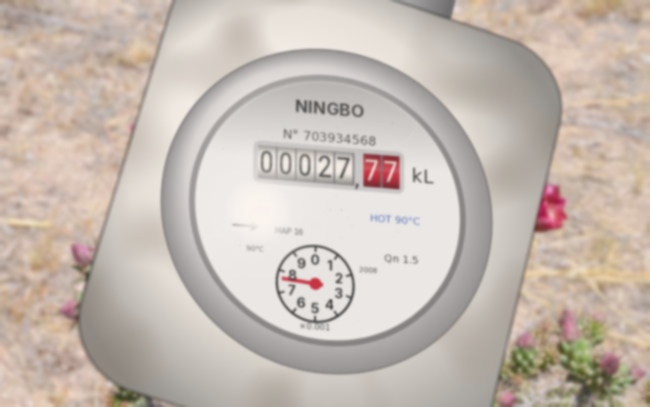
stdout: 27.777 (kL)
